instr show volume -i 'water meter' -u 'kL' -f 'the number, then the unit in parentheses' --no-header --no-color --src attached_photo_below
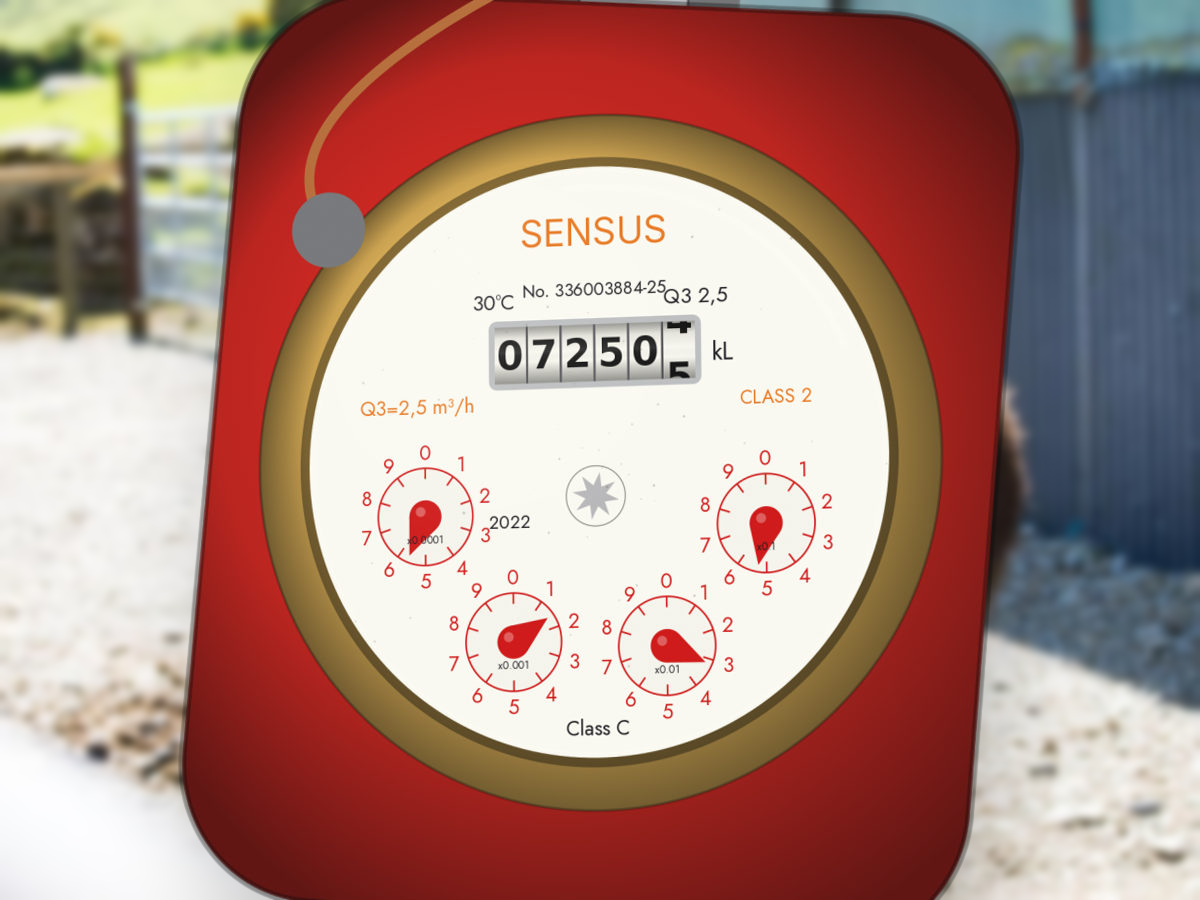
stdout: 72504.5315 (kL)
